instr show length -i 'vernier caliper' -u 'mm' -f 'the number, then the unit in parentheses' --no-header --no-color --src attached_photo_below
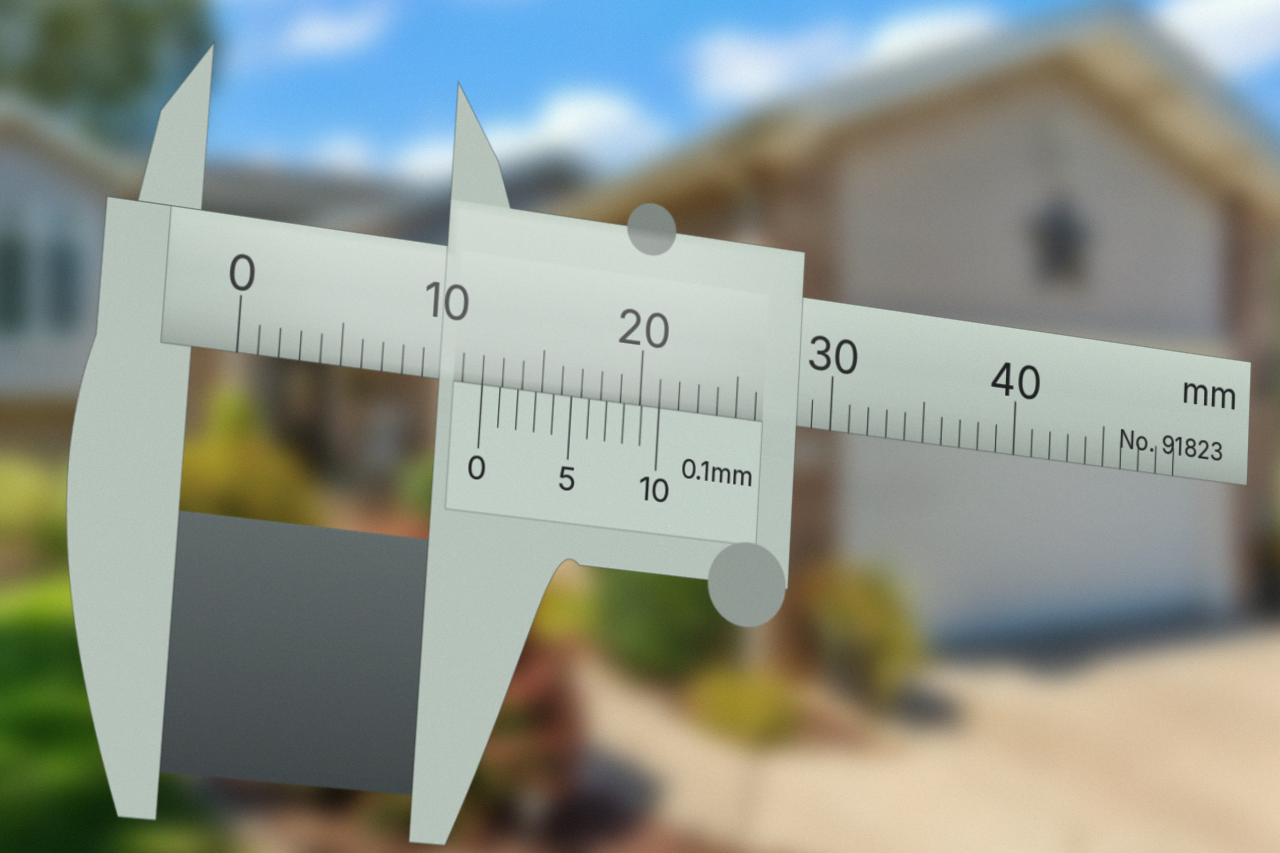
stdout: 12.0 (mm)
